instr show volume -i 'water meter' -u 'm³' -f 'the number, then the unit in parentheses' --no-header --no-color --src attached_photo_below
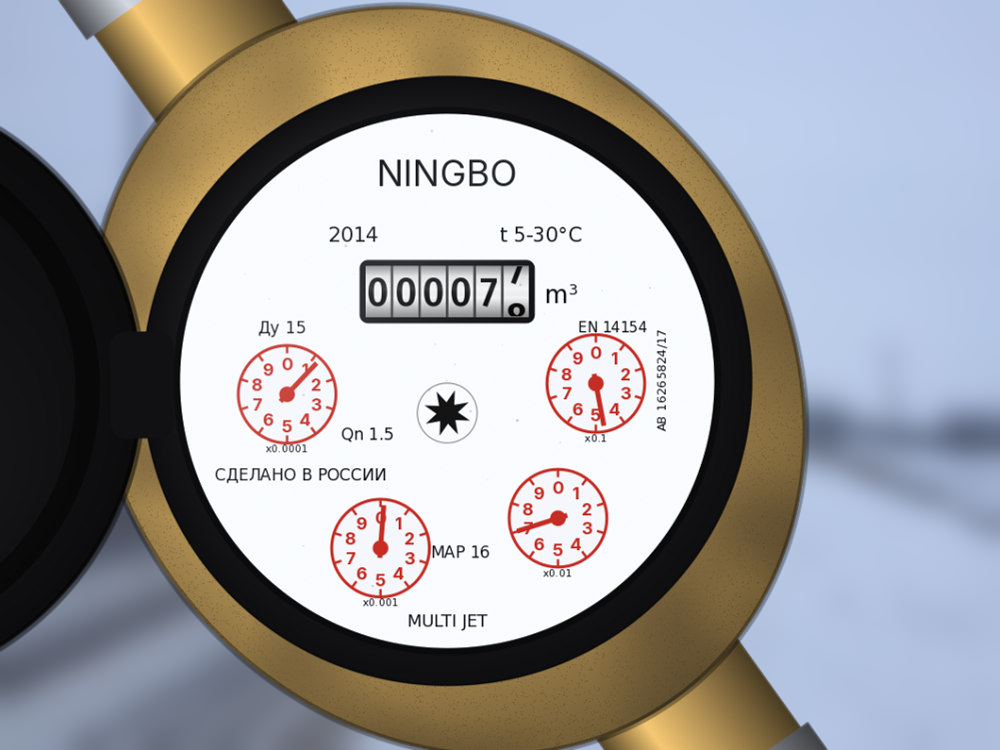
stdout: 77.4701 (m³)
